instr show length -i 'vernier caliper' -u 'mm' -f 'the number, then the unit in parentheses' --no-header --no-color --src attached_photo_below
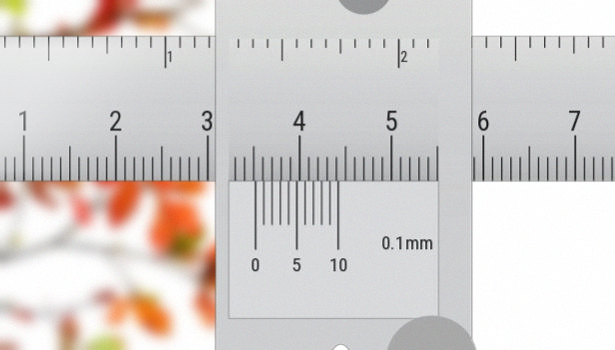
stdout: 35.2 (mm)
